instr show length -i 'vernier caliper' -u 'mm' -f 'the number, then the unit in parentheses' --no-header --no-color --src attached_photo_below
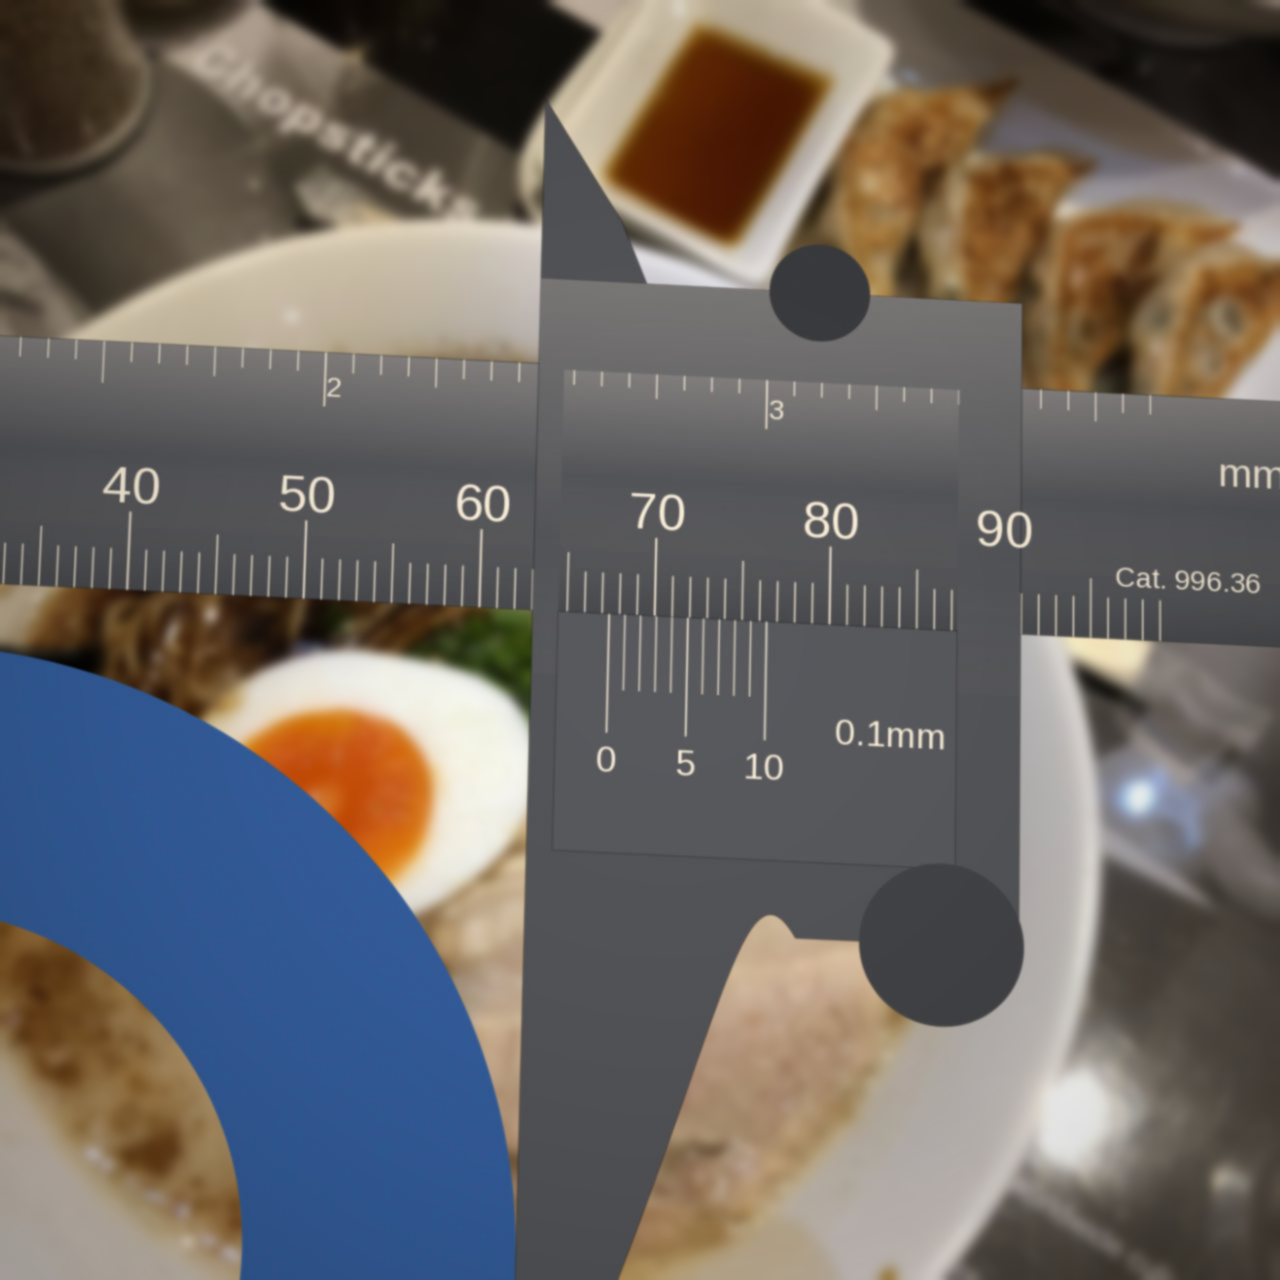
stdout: 67.4 (mm)
